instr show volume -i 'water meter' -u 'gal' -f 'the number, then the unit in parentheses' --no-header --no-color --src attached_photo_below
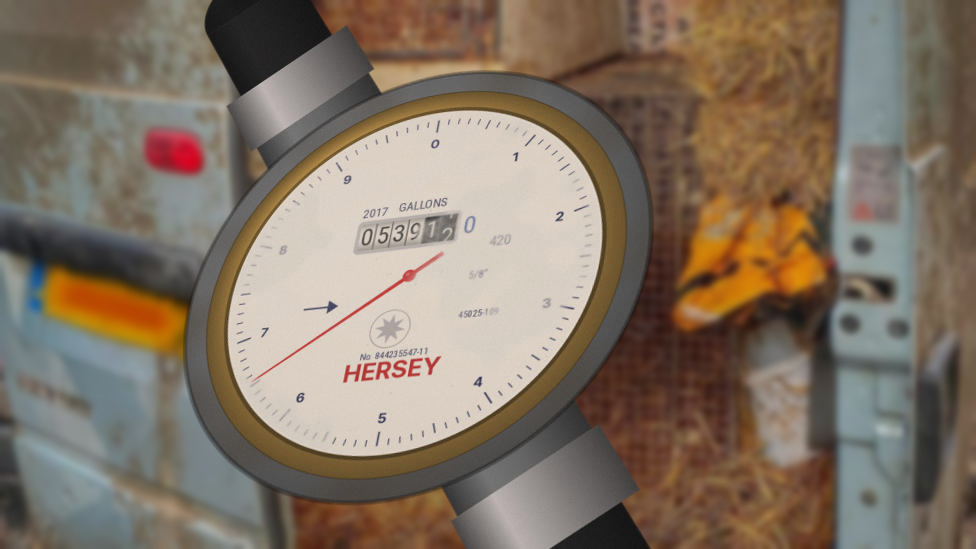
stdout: 539116.5 (gal)
